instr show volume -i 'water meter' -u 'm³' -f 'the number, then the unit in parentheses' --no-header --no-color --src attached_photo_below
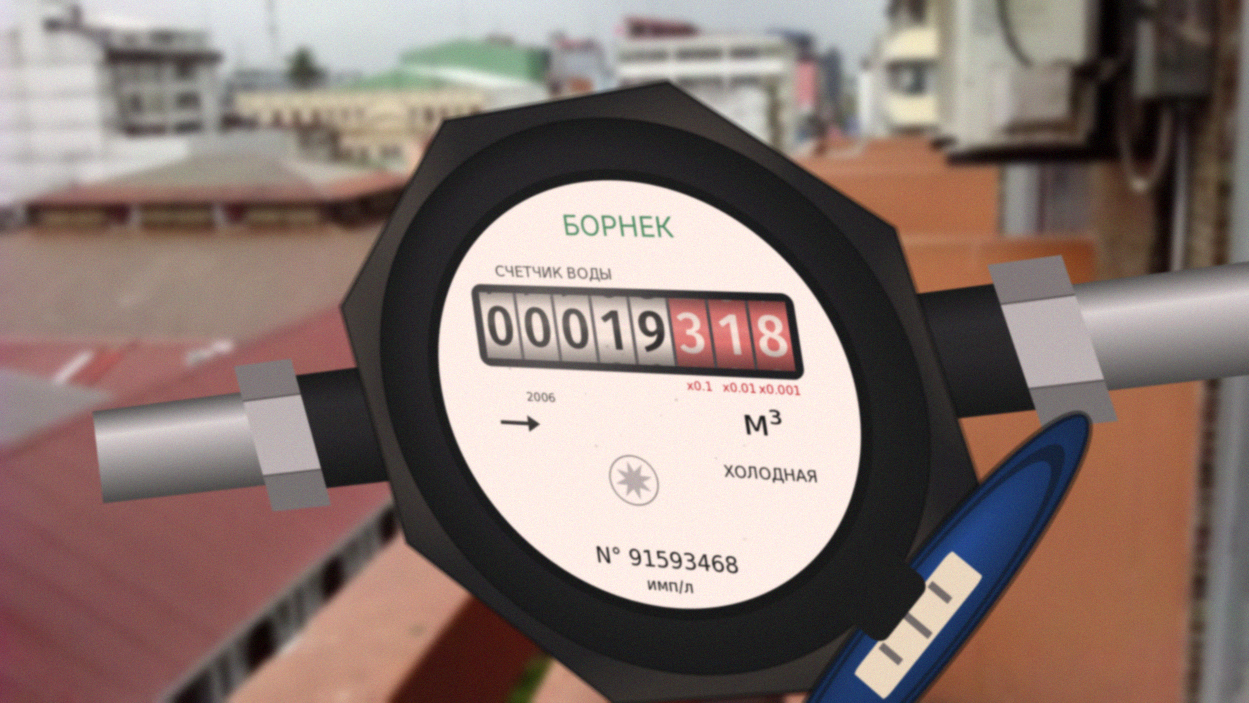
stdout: 19.318 (m³)
